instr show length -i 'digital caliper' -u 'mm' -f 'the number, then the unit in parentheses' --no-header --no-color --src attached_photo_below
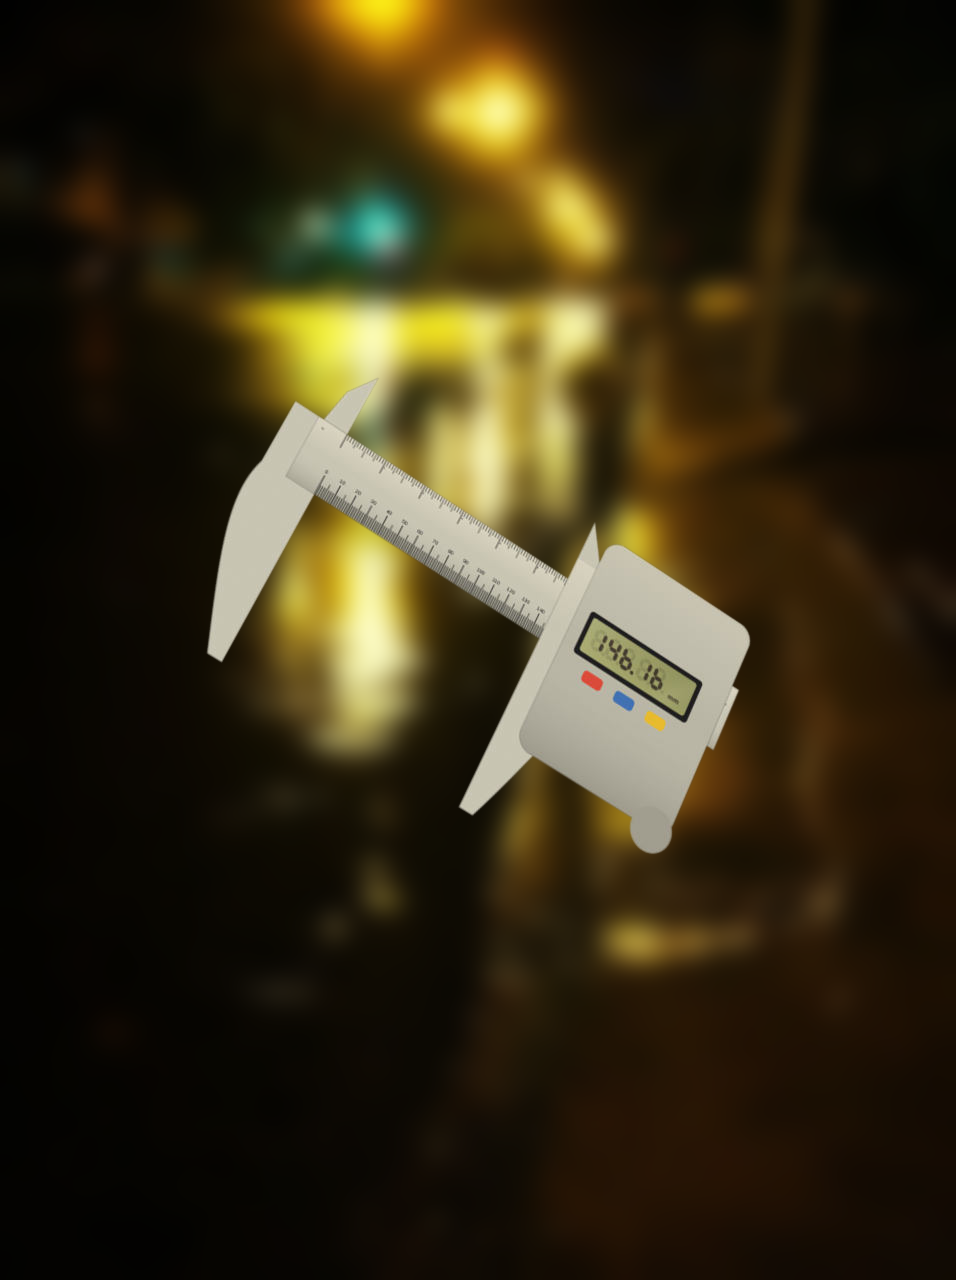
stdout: 146.16 (mm)
